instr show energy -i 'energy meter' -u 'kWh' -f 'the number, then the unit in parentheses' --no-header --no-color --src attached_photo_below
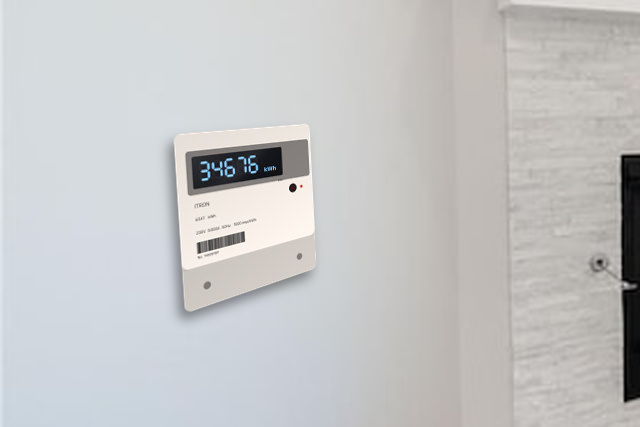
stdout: 34676 (kWh)
